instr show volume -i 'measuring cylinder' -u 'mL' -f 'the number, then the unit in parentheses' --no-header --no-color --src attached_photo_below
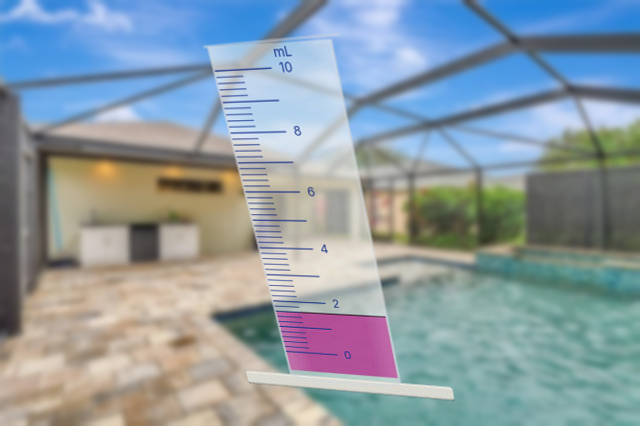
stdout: 1.6 (mL)
